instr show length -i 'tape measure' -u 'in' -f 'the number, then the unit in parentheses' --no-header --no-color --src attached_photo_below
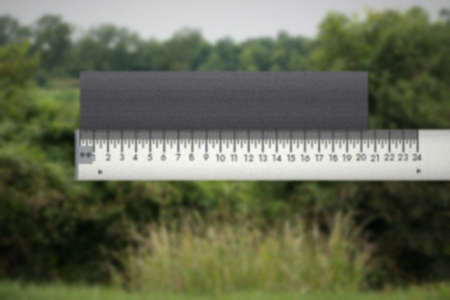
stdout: 20.5 (in)
